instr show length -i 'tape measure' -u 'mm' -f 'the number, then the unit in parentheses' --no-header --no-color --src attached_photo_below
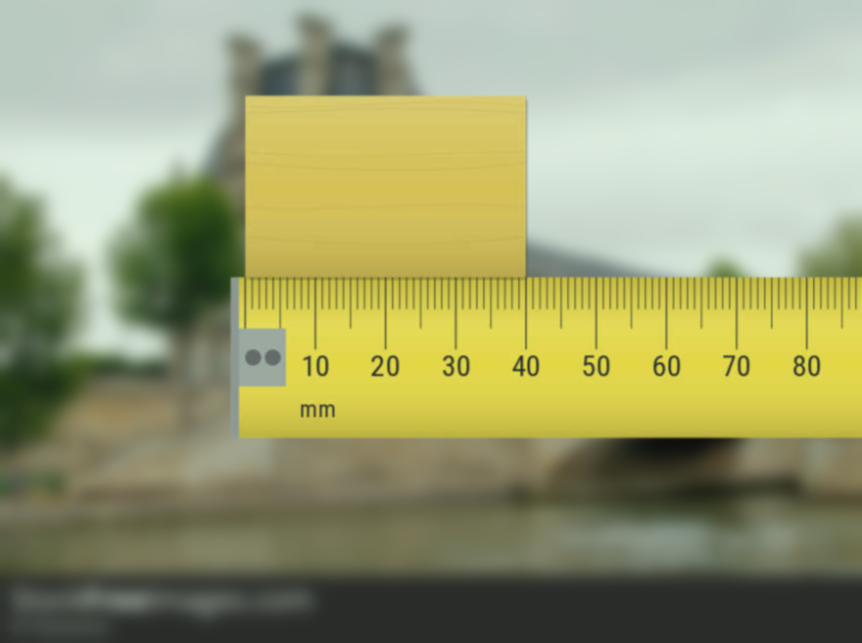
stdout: 40 (mm)
